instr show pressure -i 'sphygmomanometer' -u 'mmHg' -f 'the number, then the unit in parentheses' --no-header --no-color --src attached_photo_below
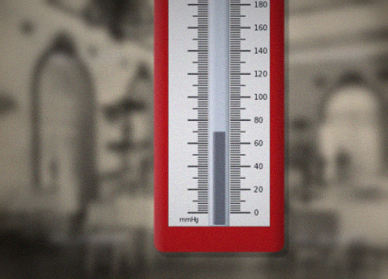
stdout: 70 (mmHg)
